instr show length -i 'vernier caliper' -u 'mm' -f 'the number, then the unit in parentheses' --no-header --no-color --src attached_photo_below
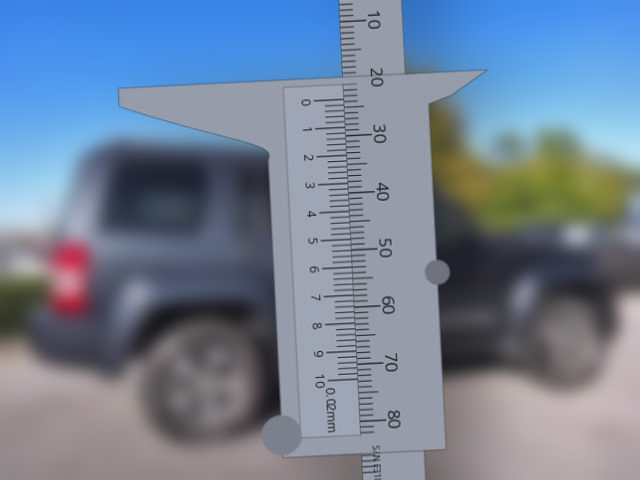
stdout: 23.6 (mm)
